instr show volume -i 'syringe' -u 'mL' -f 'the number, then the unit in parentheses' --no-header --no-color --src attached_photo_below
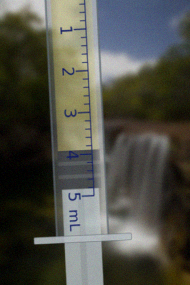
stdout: 3.9 (mL)
